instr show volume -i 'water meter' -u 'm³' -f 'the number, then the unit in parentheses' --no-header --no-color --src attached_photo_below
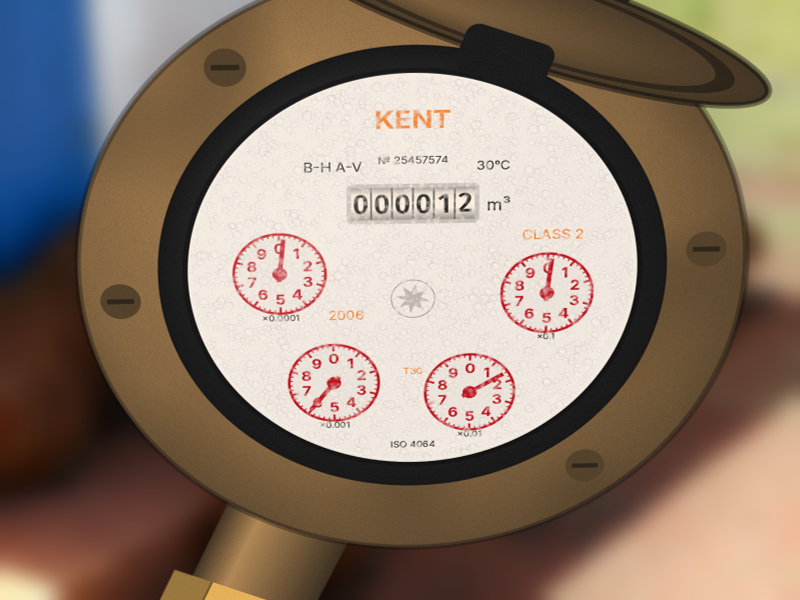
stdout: 12.0160 (m³)
